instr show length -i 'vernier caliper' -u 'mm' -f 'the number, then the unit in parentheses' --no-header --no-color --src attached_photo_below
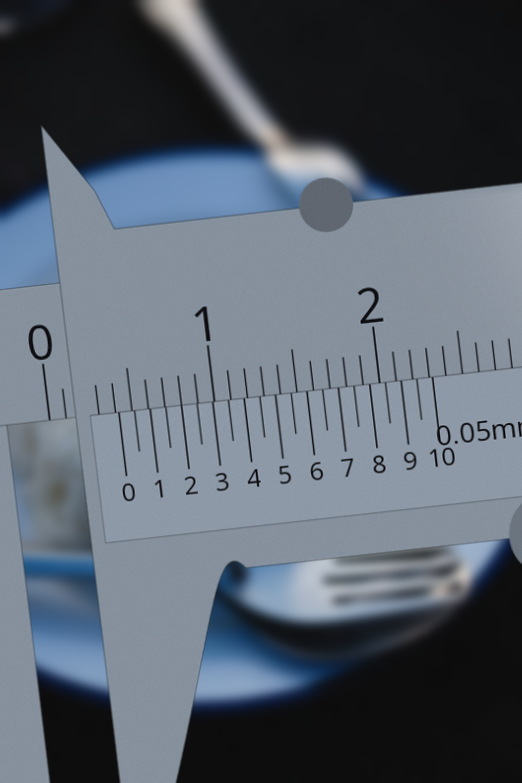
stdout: 4.2 (mm)
